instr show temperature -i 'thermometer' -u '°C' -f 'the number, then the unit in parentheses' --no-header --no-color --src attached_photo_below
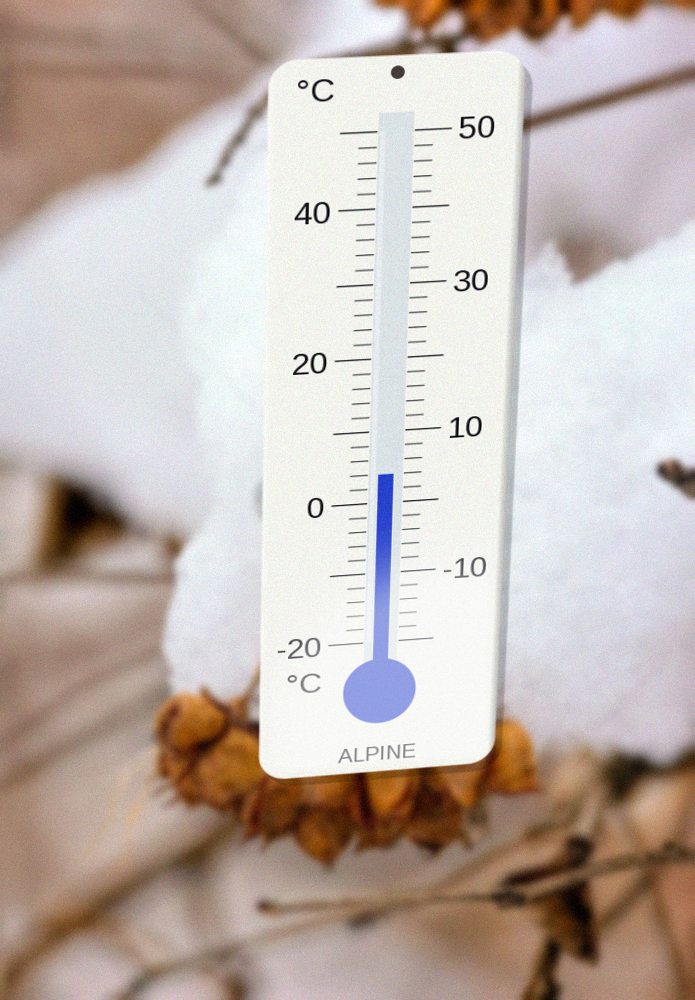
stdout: 4 (°C)
